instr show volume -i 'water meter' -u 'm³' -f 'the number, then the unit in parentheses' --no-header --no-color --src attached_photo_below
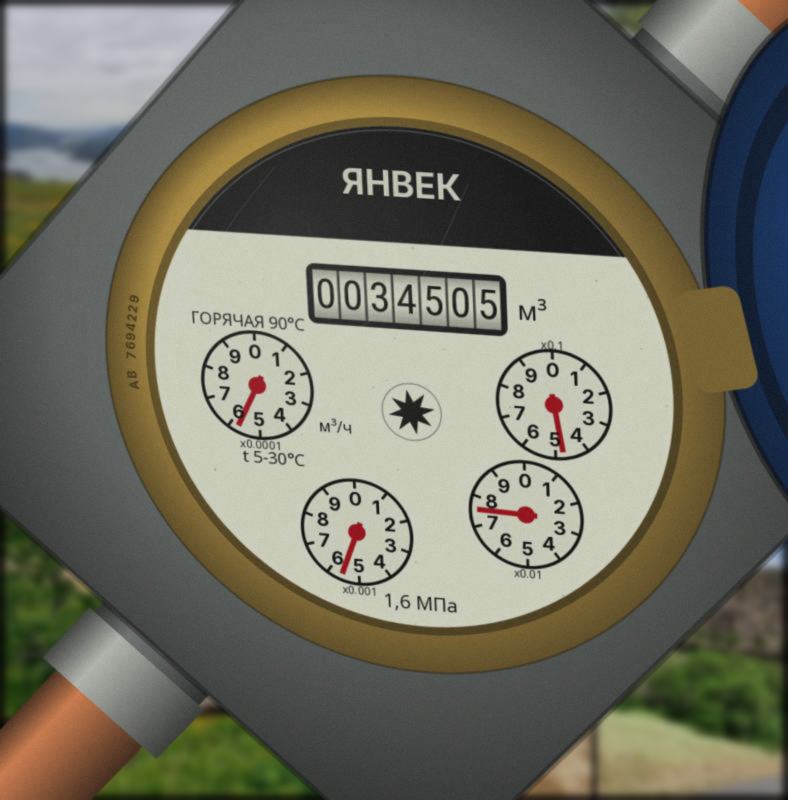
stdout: 34505.4755 (m³)
